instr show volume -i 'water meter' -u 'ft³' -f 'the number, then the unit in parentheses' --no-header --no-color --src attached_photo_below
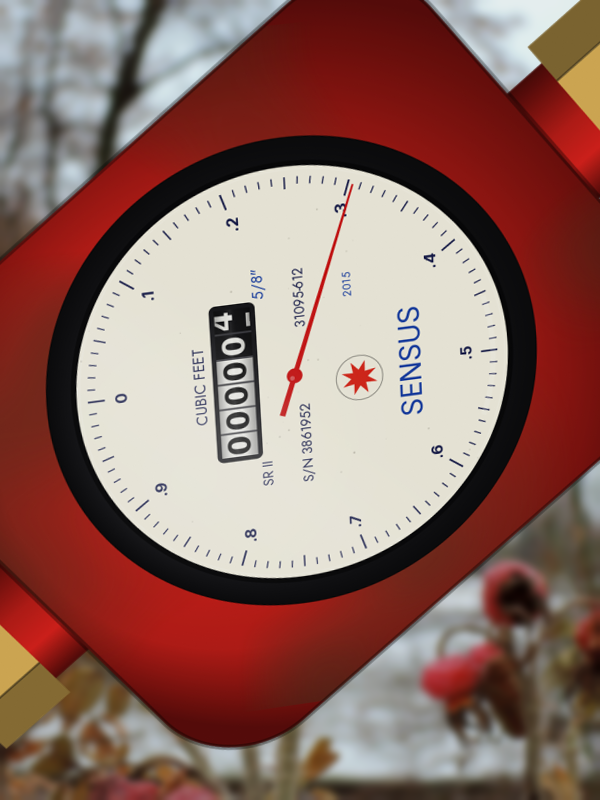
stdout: 4.30 (ft³)
